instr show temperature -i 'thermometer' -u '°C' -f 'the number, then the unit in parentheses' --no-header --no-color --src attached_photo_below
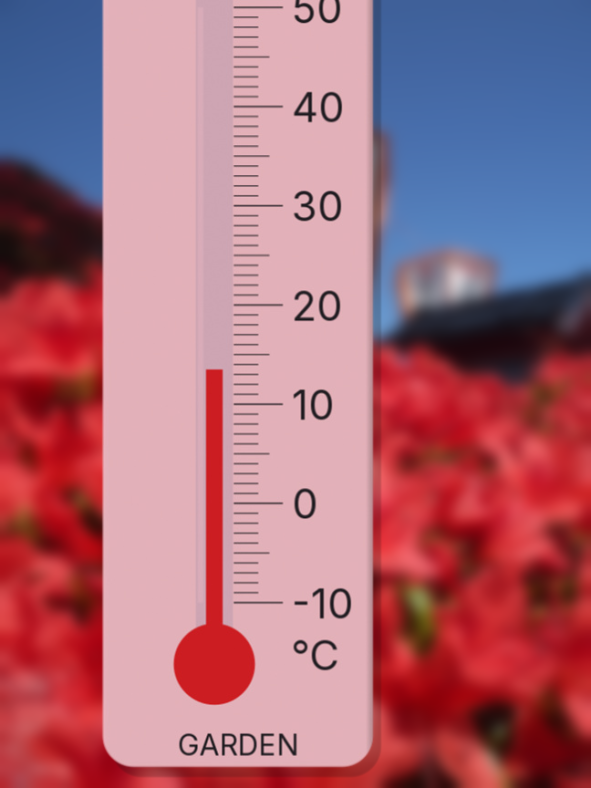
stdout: 13.5 (°C)
